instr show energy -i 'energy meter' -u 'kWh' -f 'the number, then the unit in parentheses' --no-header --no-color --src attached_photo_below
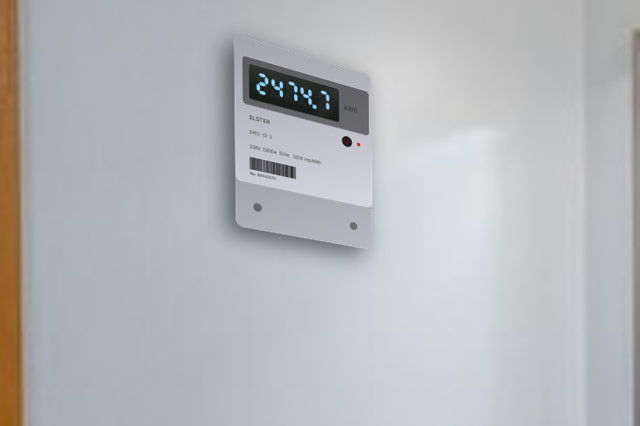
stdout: 2474.7 (kWh)
